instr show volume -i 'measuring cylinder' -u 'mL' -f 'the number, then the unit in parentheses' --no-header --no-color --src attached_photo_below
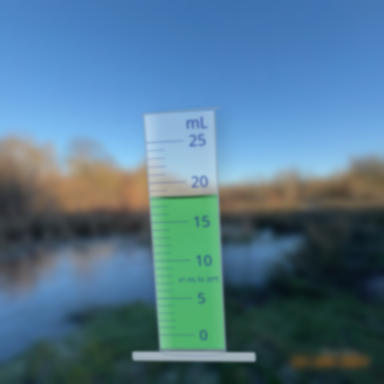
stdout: 18 (mL)
